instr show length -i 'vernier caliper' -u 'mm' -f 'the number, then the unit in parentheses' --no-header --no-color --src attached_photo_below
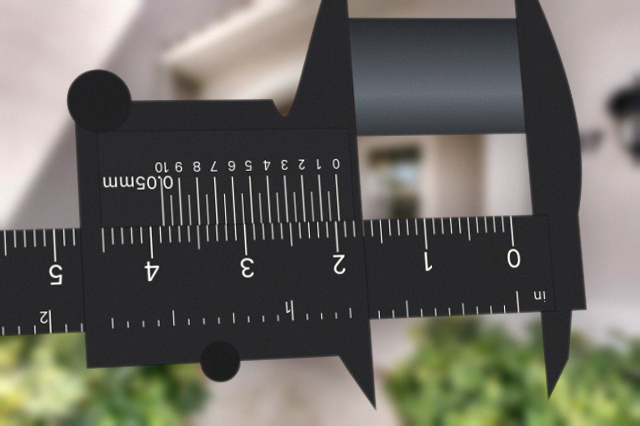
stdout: 19.6 (mm)
